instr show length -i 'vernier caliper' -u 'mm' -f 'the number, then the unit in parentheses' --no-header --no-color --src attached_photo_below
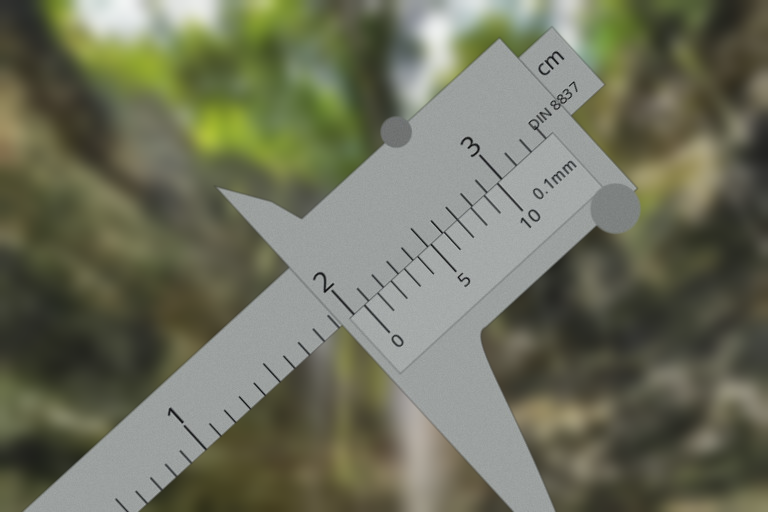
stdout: 20.7 (mm)
